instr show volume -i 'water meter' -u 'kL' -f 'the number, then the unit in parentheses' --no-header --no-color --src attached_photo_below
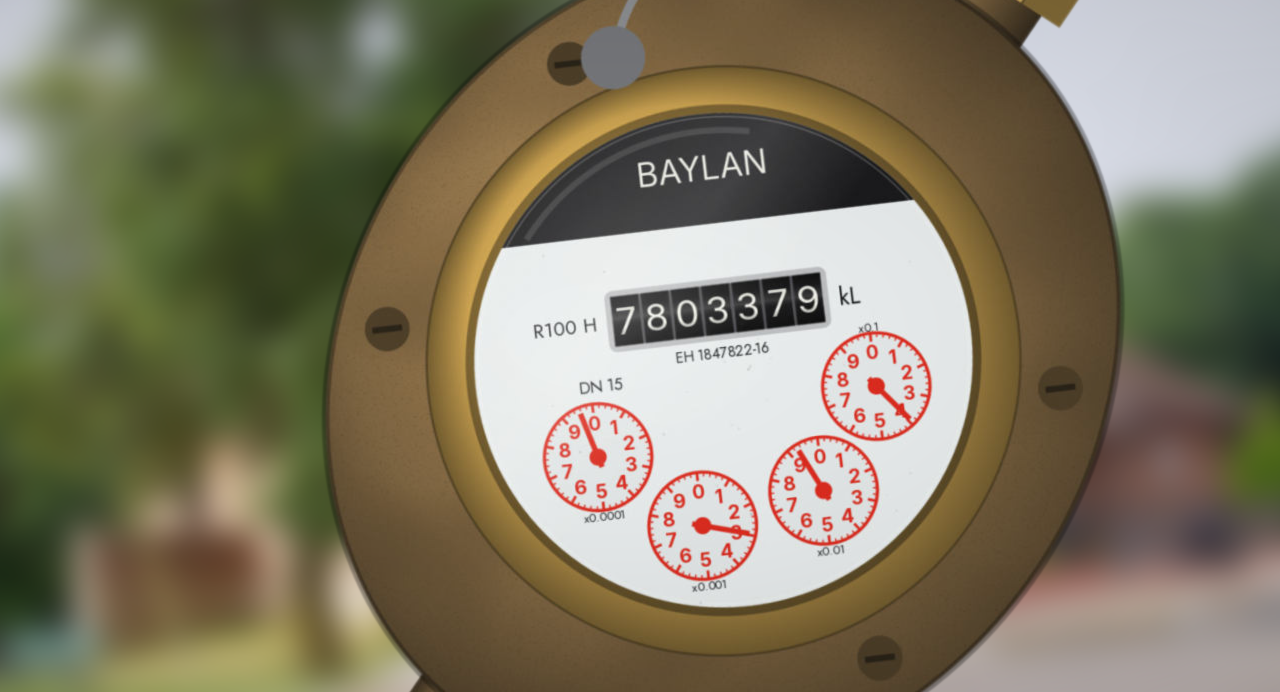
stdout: 7803379.3929 (kL)
